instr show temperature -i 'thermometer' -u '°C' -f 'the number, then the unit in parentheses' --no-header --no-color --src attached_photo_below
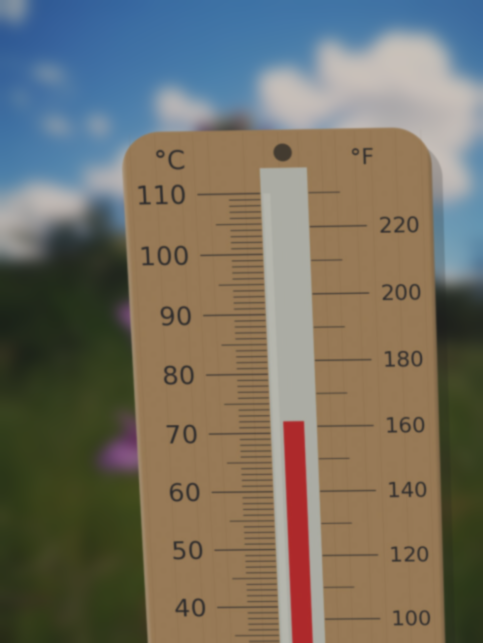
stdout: 72 (°C)
